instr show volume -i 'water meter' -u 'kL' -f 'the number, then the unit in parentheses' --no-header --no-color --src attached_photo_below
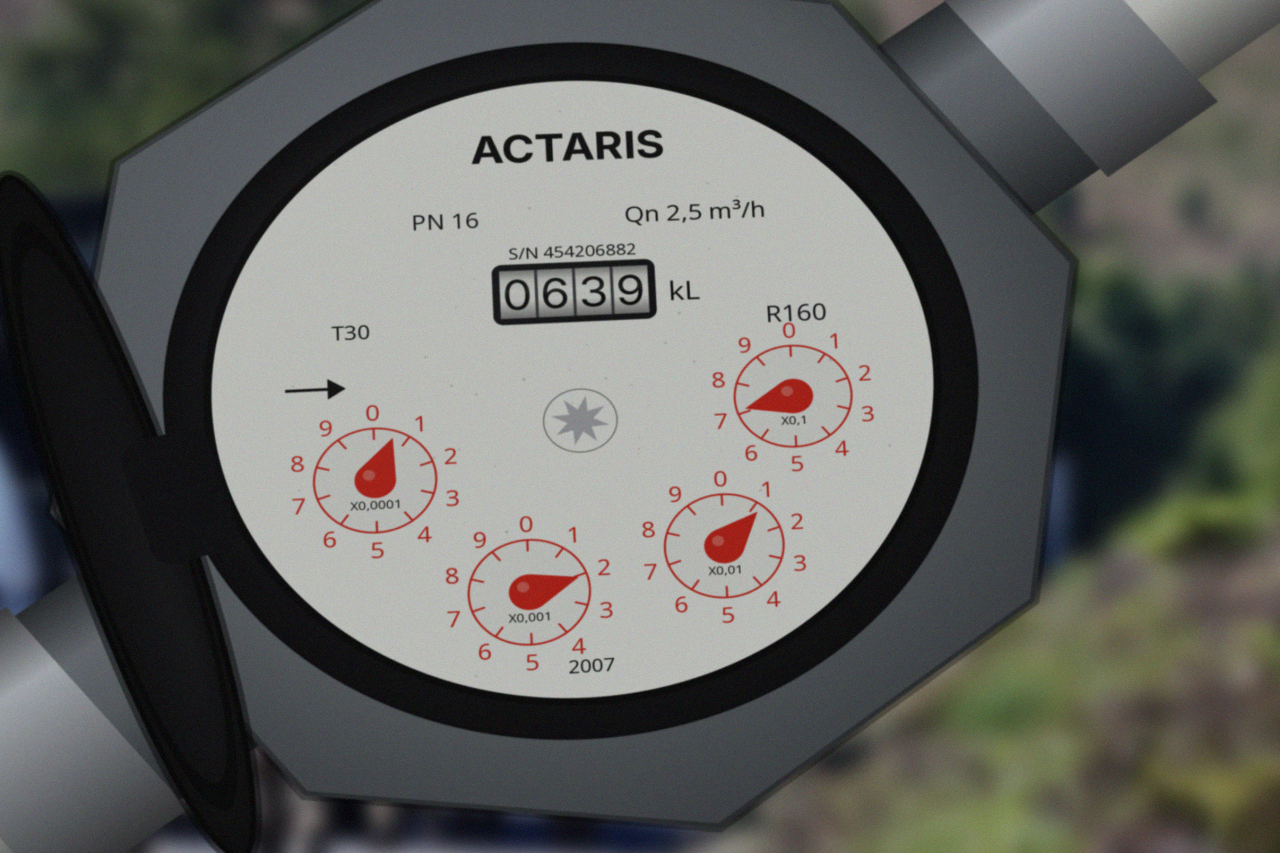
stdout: 639.7120 (kL)
